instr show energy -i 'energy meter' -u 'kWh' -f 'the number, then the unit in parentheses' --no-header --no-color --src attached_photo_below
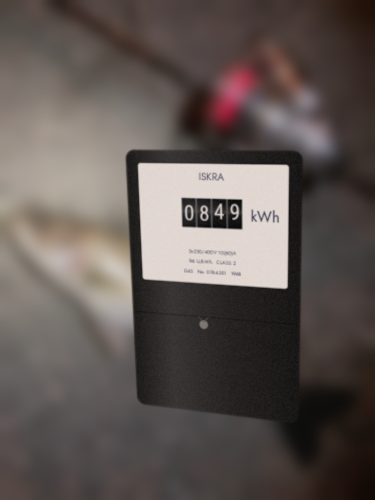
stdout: 849 (kWh)
